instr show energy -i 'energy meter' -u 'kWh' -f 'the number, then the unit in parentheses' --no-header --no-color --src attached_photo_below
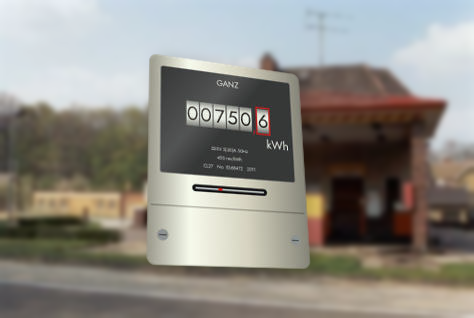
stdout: 750.6 (kWh)
